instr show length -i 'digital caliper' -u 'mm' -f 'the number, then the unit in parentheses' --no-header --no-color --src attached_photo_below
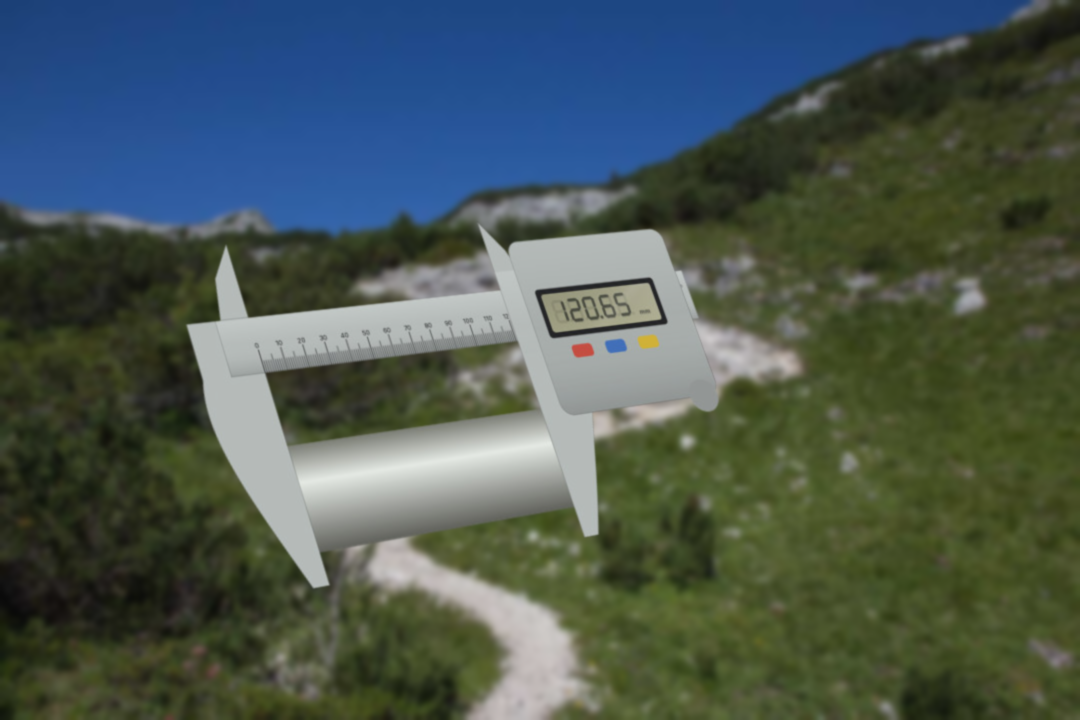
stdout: 120.65 (mm)
